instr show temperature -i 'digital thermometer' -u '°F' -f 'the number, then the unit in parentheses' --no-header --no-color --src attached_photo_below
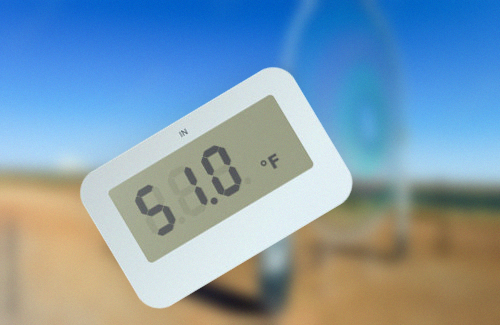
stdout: 51.0 (°F)
